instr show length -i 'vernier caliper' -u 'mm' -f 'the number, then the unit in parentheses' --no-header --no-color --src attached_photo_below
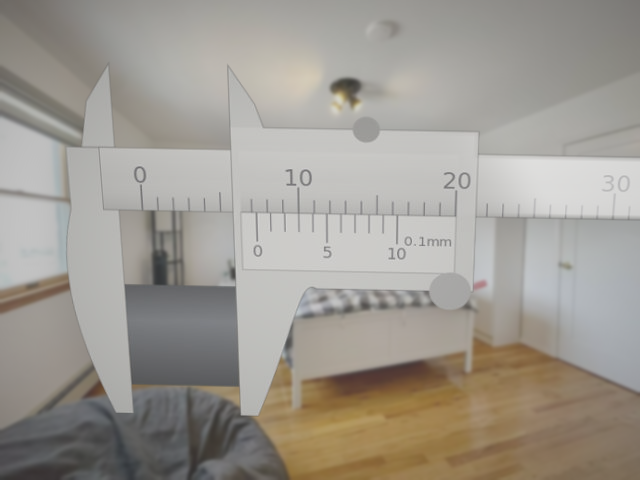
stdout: 7.3 (mm)
